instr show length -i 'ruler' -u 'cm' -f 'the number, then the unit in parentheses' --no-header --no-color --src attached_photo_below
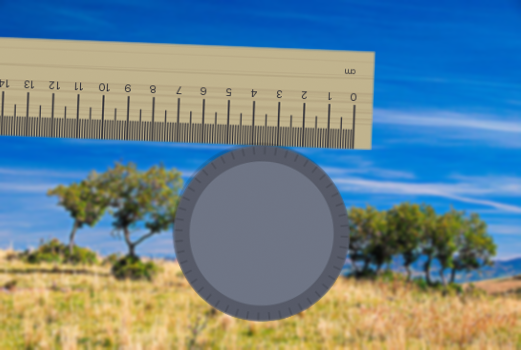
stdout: 7 (cm)
